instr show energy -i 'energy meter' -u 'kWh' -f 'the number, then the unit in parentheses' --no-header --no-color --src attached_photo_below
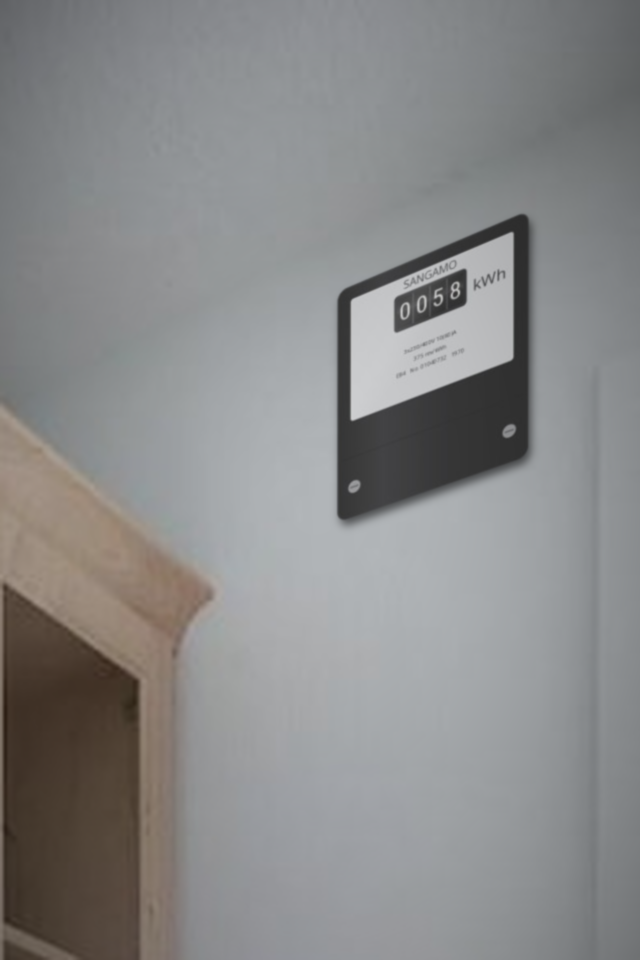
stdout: 58 (kWh)
